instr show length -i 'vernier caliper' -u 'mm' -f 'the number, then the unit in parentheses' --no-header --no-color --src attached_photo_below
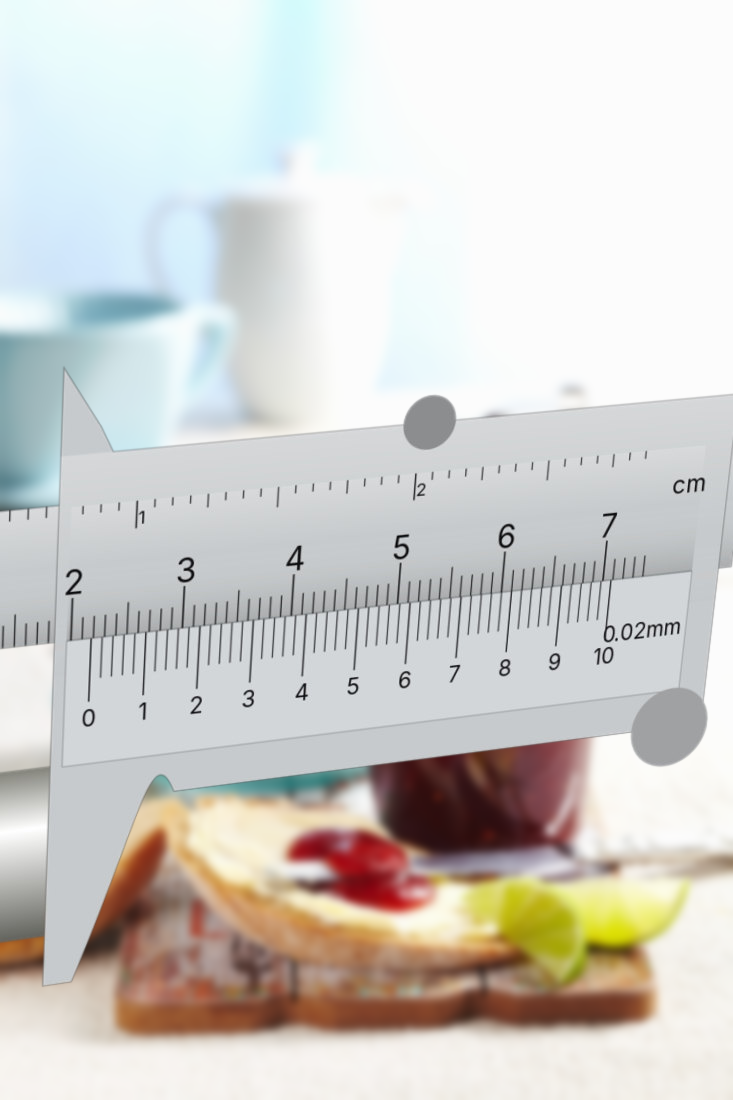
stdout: 21.8 (mm)
